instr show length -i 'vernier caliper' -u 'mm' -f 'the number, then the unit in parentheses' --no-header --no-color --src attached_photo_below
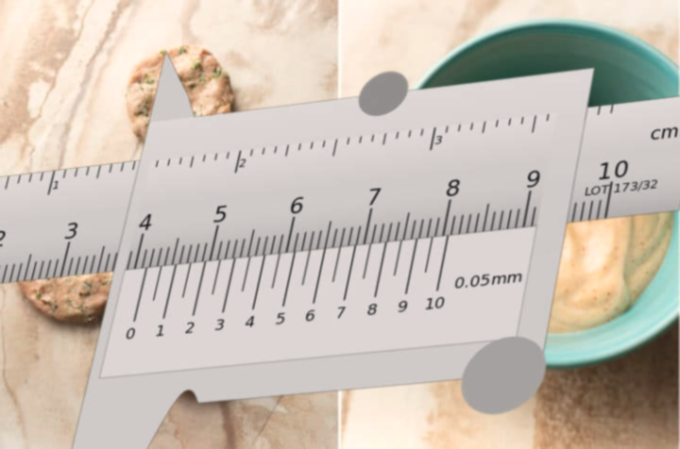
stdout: 41.6 (mm)
